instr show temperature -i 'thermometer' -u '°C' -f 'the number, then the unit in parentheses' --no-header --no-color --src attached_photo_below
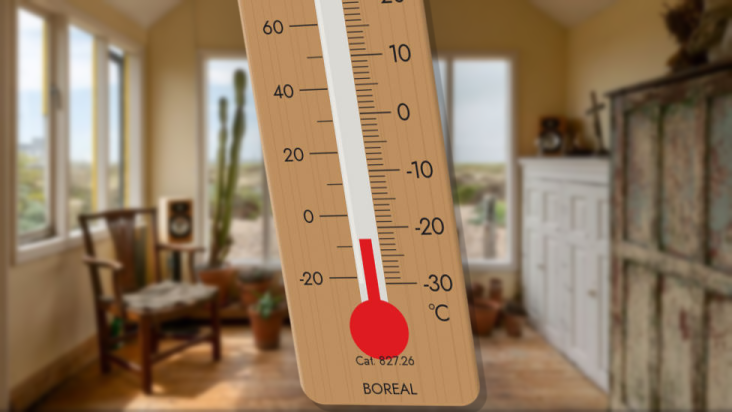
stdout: -22 (°C)
